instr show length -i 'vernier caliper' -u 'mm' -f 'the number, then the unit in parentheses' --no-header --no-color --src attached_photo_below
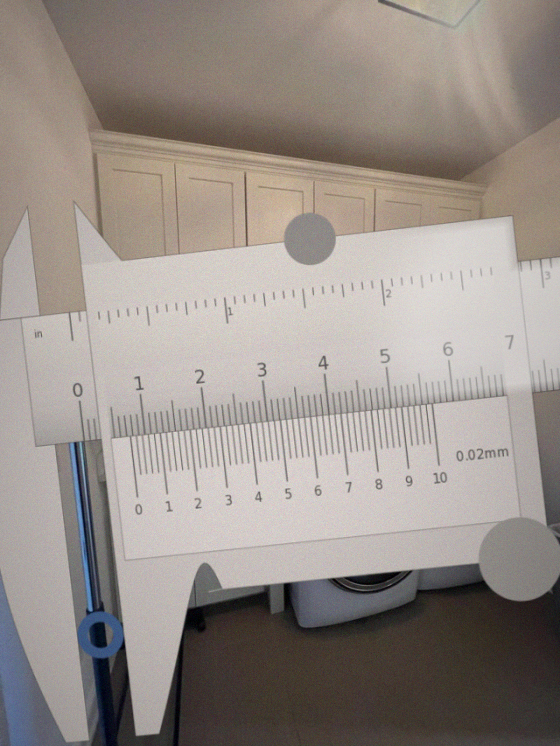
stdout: 7.6 (mm)
